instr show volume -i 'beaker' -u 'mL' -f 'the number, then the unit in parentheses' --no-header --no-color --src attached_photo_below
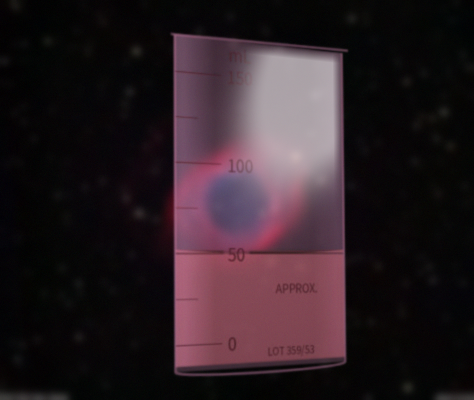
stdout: 50 (mL)
